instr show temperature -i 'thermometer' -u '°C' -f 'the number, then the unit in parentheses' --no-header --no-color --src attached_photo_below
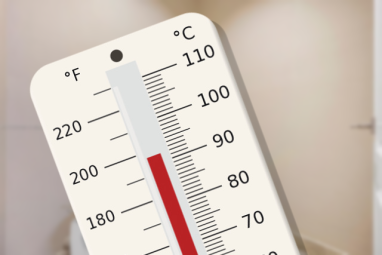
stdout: 92 (°C)
